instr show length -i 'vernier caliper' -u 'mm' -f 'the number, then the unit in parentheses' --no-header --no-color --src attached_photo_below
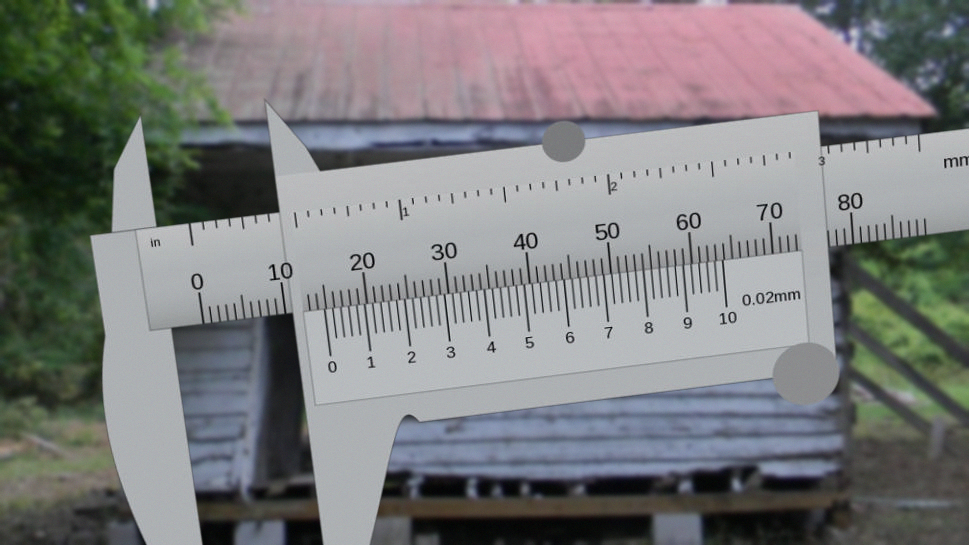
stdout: 14.8 (mm)
